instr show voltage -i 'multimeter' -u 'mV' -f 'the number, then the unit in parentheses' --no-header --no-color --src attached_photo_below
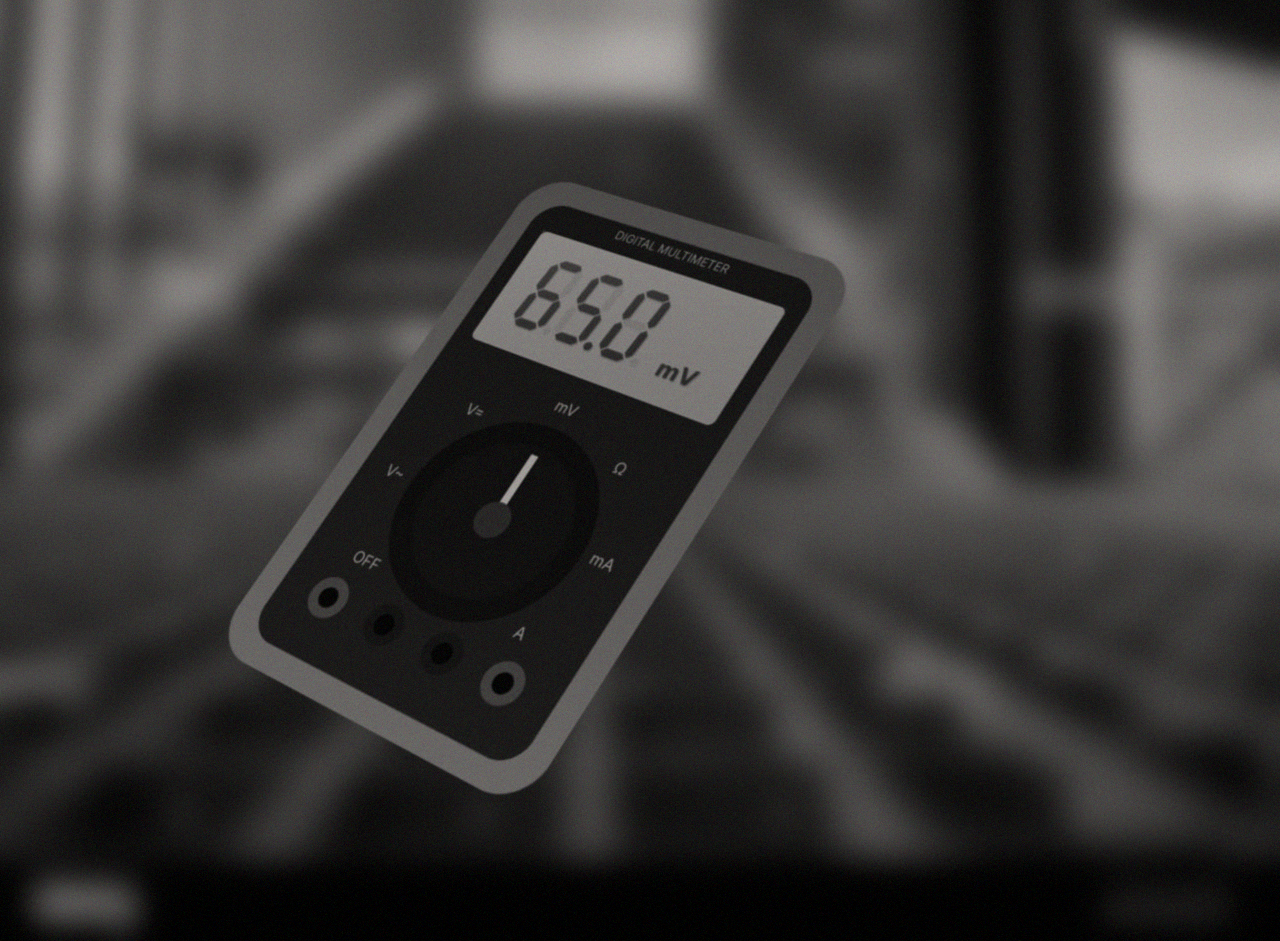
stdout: 65.0 (mV)
